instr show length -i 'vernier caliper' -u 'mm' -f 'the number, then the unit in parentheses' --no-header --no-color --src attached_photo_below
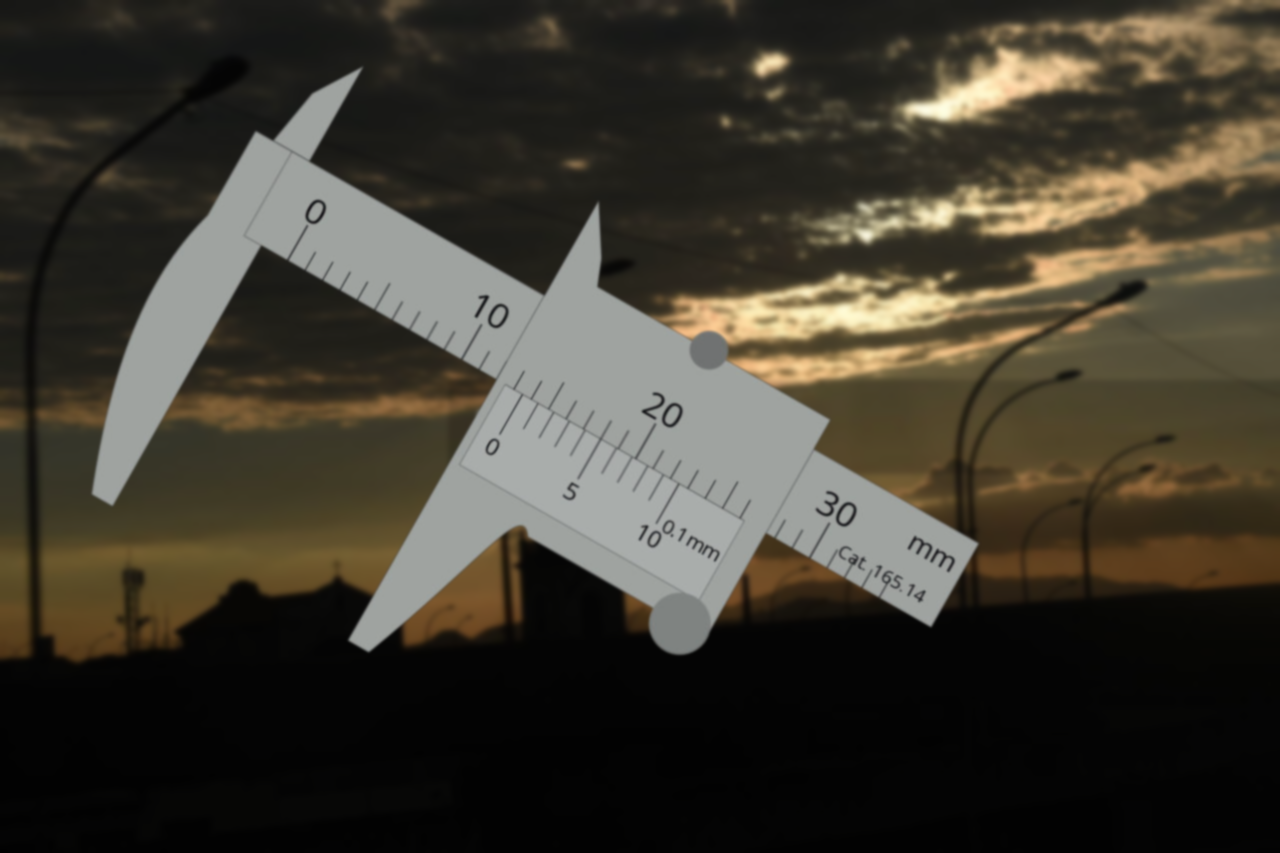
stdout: 13.5 (mm)
